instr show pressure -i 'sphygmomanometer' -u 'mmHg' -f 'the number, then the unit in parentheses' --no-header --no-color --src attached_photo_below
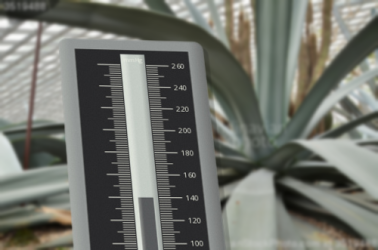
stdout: 140 (mmHg)
